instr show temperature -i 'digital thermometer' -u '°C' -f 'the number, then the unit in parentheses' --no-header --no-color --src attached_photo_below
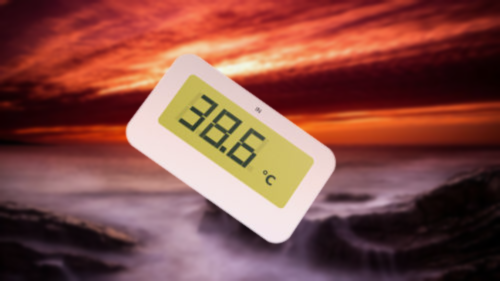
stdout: 38.6 (°C)
